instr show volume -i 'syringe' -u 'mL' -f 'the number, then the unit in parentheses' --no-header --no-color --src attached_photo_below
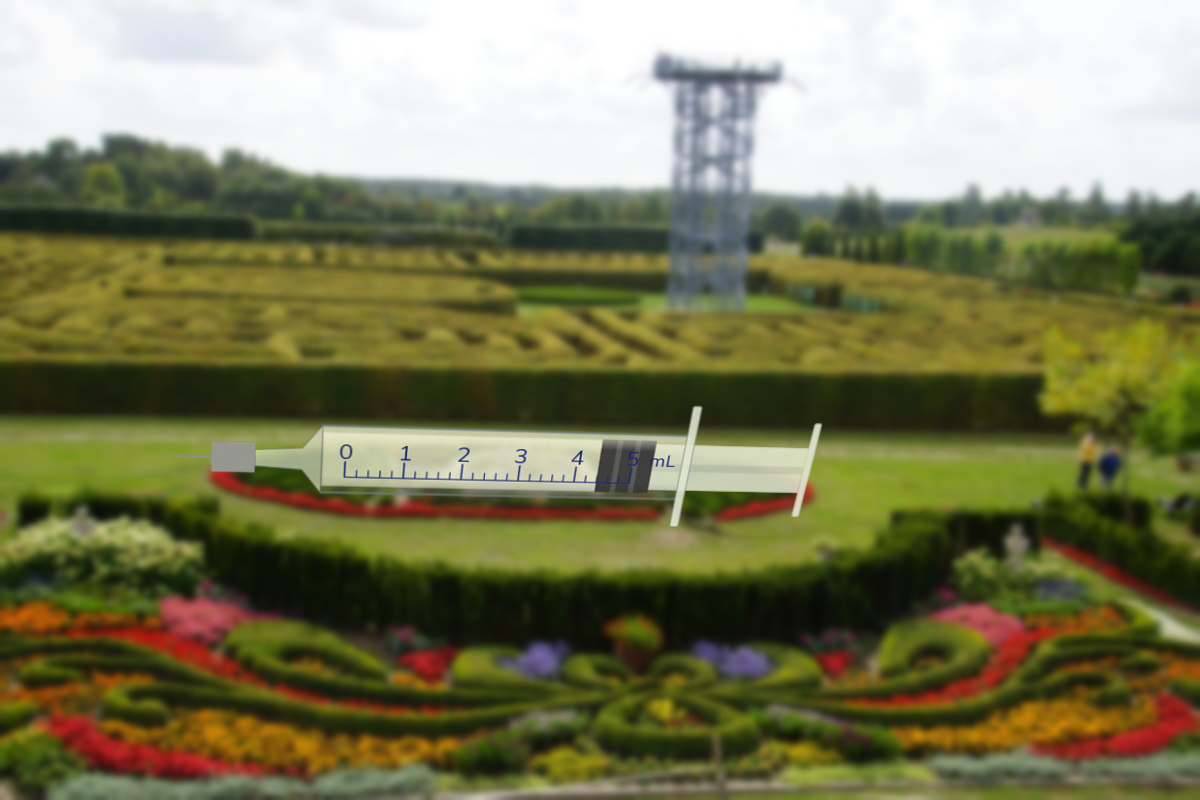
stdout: 4.4 (mL)
